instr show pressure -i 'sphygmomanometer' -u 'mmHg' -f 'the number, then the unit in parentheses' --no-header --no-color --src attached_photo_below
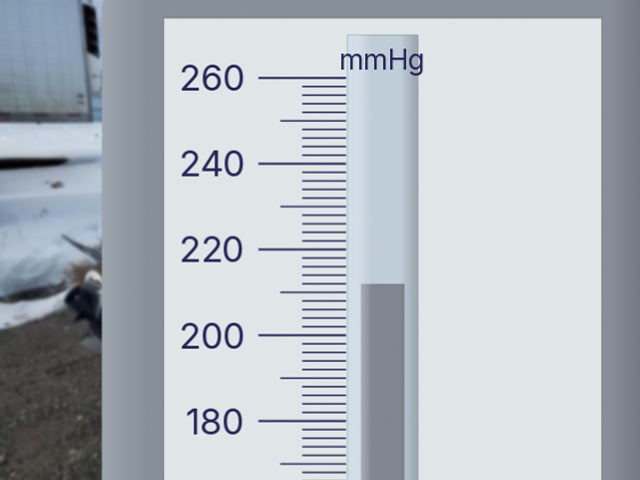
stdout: 212 (mmHg)
